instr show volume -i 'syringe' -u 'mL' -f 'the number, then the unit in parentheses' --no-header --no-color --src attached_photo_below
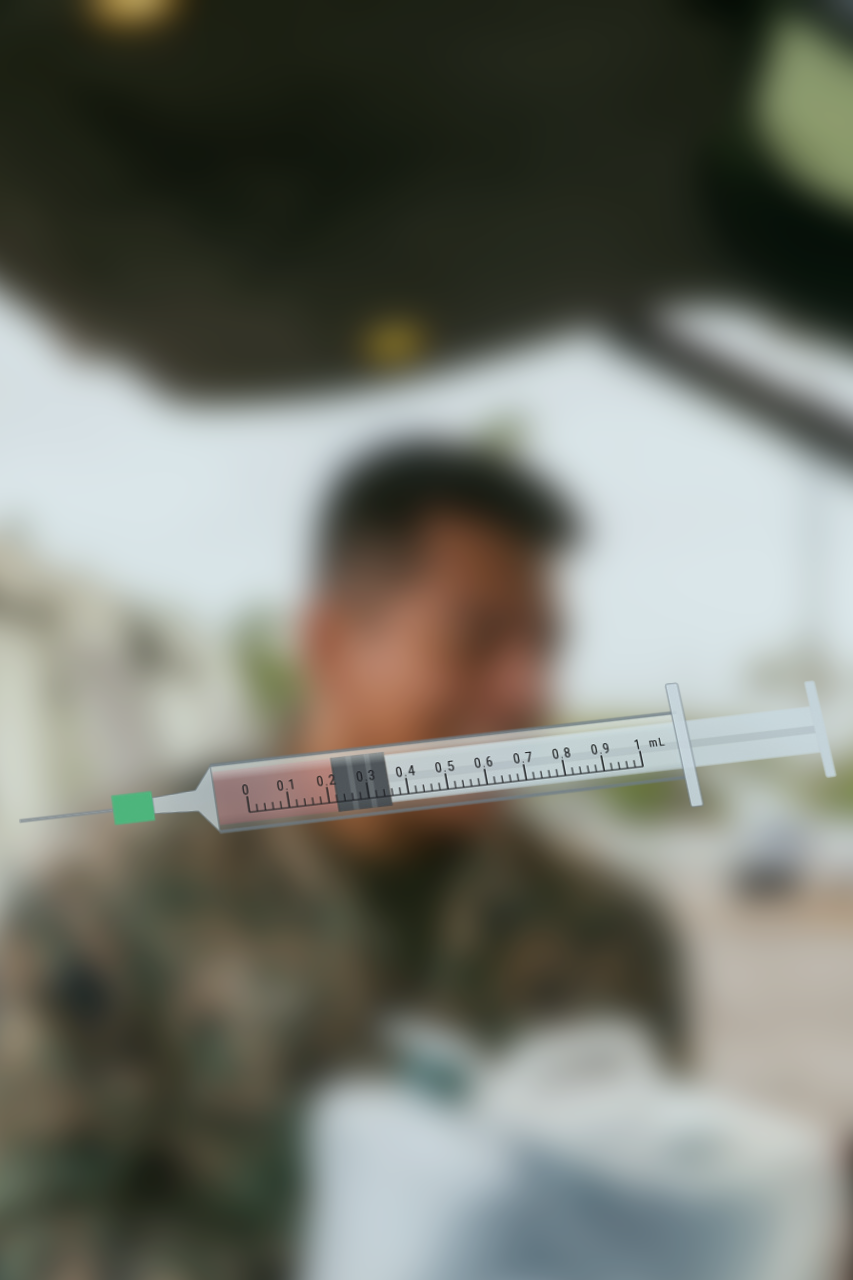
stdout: 0.22 (mL)
